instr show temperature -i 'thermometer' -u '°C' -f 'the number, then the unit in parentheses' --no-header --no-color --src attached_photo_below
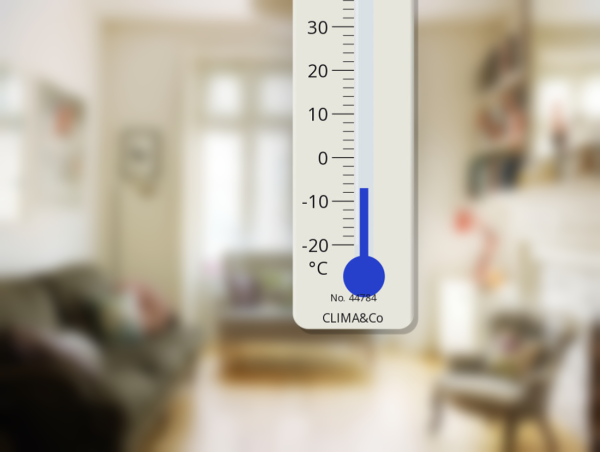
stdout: -7 (°C)
